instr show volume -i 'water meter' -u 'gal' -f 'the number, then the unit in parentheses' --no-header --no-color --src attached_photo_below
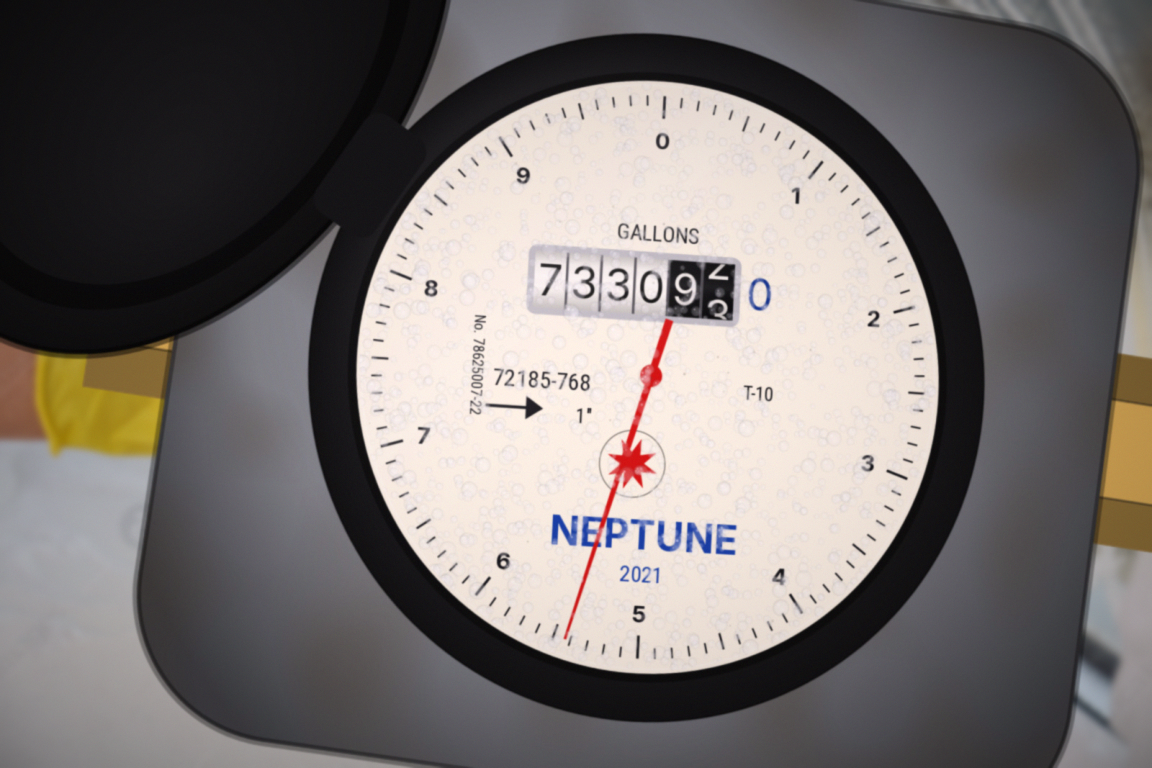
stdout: 7330925.4 (gal)
